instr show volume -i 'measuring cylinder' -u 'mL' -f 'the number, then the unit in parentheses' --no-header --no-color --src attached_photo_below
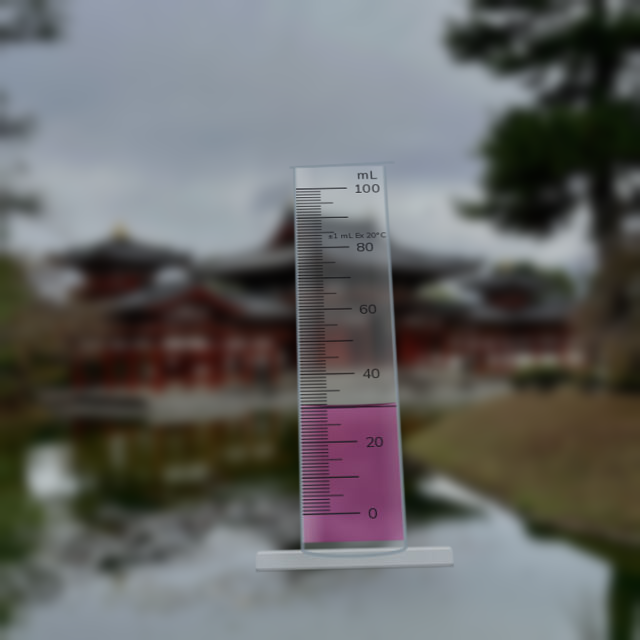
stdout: 30 (mL)
